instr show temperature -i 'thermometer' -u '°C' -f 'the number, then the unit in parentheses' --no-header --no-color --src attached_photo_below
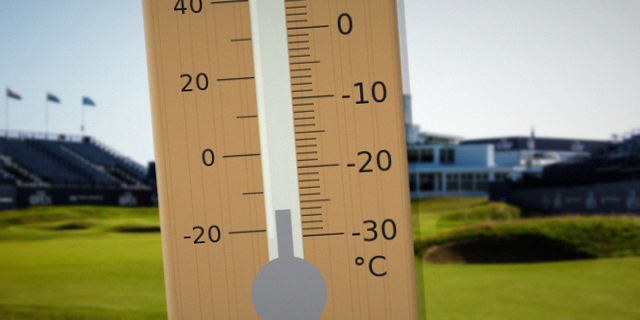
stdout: -26 (°C)
